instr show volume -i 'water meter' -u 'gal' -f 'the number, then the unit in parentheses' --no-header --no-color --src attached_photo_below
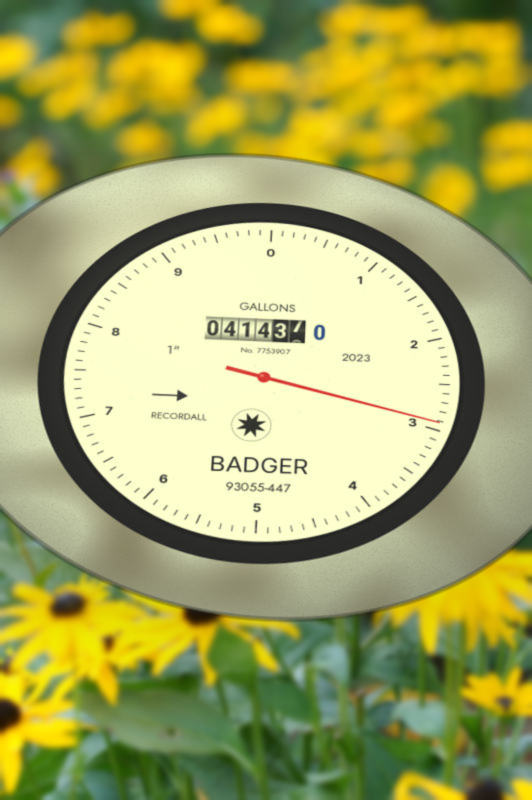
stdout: 414372.9 (gal)
